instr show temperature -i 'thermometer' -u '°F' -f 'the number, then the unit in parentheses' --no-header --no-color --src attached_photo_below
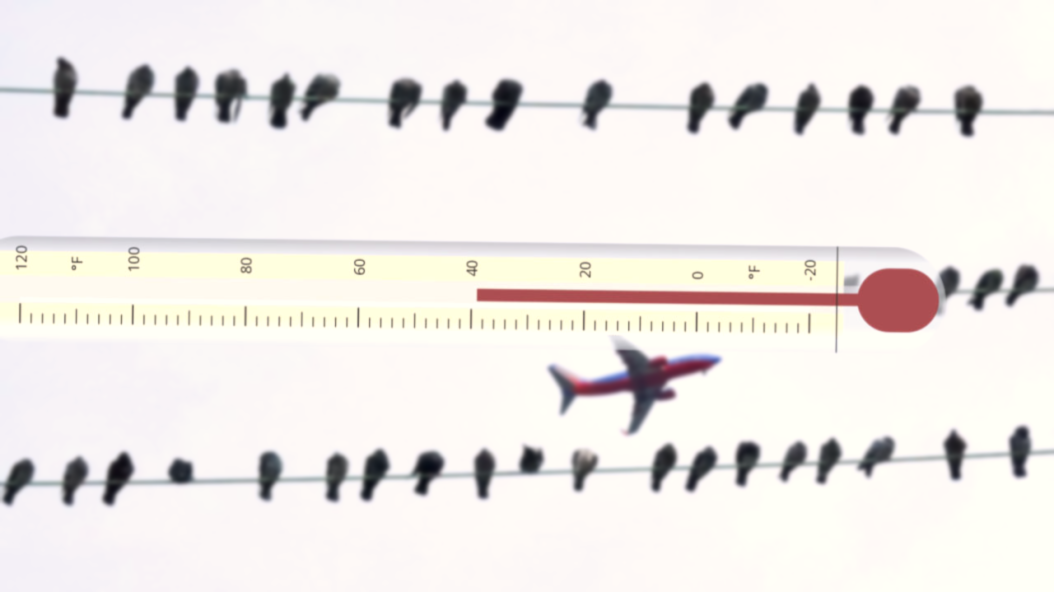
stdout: 39 (°F)
